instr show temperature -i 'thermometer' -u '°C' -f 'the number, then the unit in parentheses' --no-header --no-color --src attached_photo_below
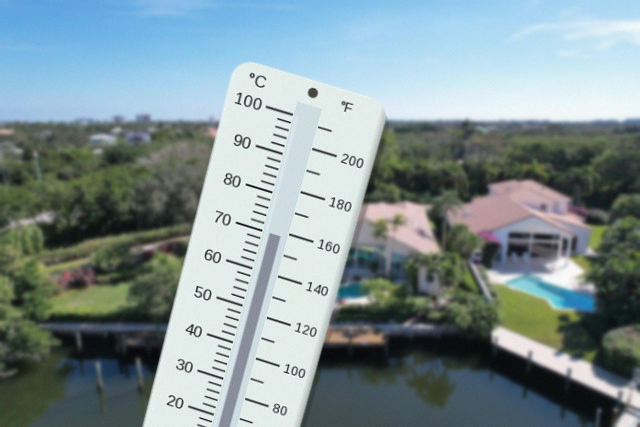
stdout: 70 (°C)
